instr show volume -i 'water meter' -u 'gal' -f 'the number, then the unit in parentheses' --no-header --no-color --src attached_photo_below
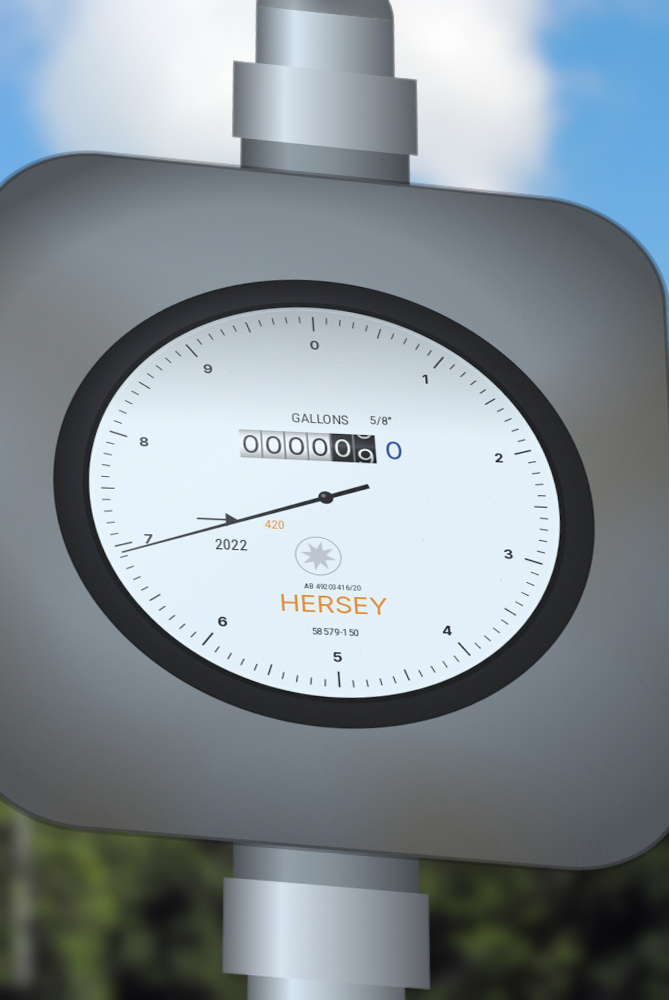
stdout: 86.9 (gal)
